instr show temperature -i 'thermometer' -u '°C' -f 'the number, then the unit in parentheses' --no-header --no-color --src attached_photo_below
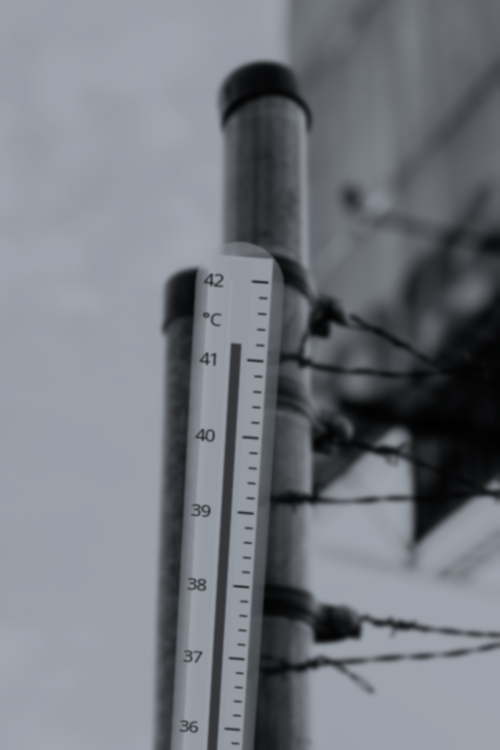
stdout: 41.2 (°C)
